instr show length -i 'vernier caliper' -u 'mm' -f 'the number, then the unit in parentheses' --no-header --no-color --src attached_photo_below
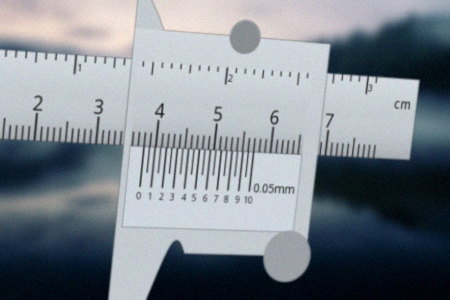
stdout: 38.0 (mm)
